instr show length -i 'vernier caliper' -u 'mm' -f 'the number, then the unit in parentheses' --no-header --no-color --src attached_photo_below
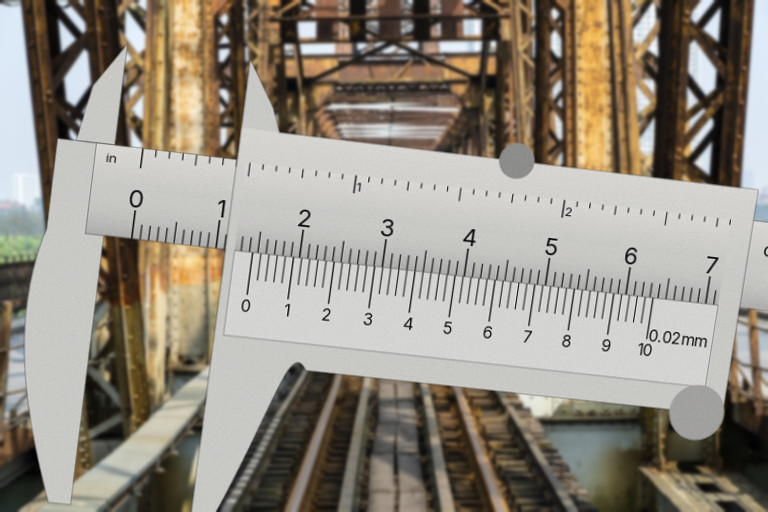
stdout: 14.4 (mm)
